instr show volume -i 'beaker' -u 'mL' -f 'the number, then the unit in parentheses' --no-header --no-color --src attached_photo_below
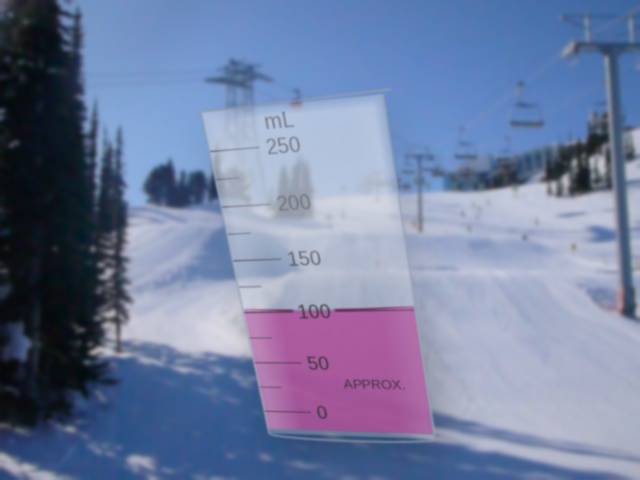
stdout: 100 (mL)
